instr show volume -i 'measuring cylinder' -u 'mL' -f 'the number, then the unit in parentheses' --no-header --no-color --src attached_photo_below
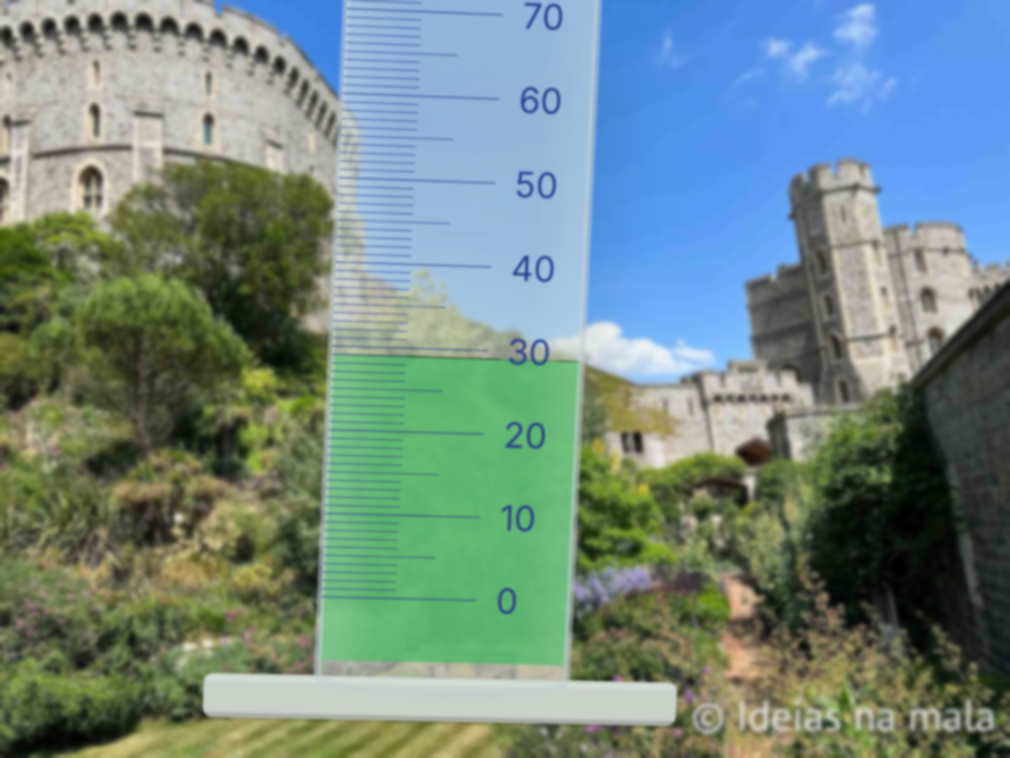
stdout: 29 (mL)
